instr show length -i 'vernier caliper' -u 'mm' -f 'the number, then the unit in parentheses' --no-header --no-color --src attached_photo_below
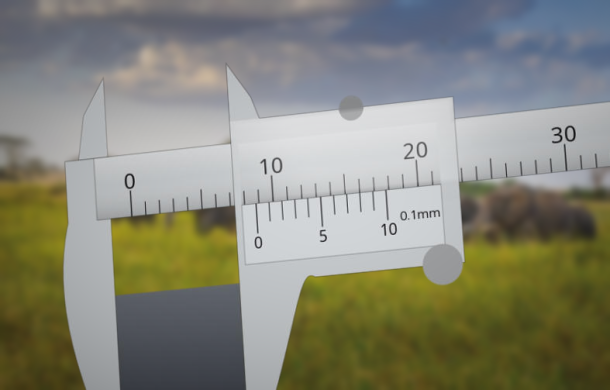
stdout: 8.8 (mm)
